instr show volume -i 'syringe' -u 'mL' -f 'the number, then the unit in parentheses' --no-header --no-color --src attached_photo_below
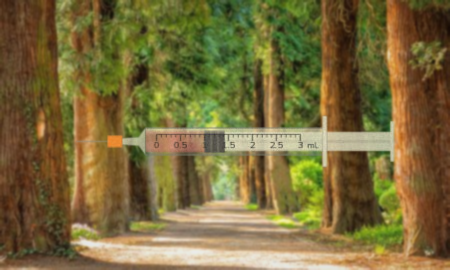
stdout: 1 (mL)
